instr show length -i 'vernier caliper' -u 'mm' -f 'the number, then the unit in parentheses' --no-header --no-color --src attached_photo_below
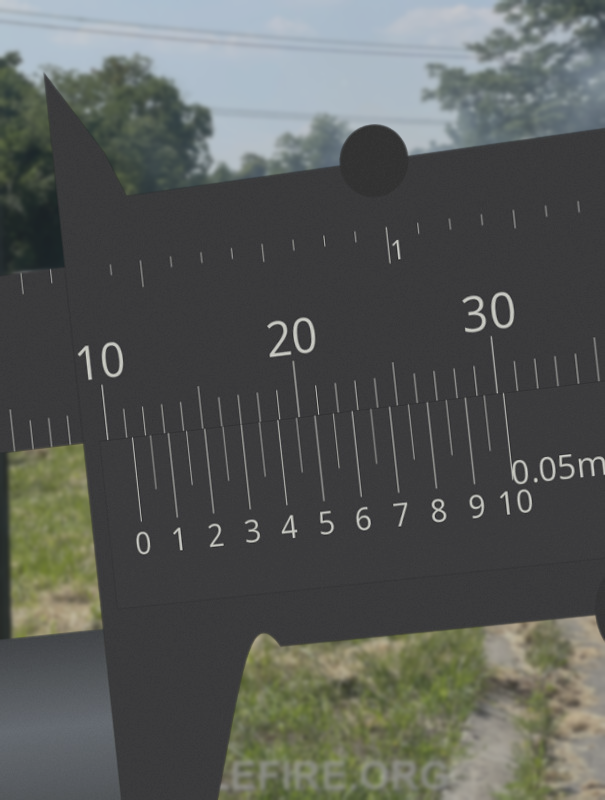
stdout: 11.3 (mm)
